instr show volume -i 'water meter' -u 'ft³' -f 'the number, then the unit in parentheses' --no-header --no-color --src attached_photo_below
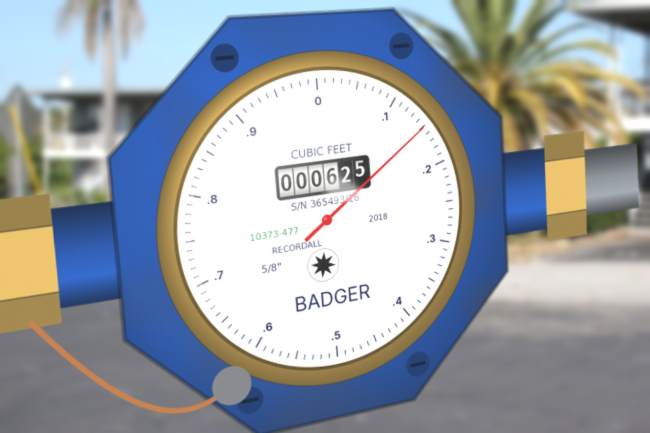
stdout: 625.15 (ft³)
